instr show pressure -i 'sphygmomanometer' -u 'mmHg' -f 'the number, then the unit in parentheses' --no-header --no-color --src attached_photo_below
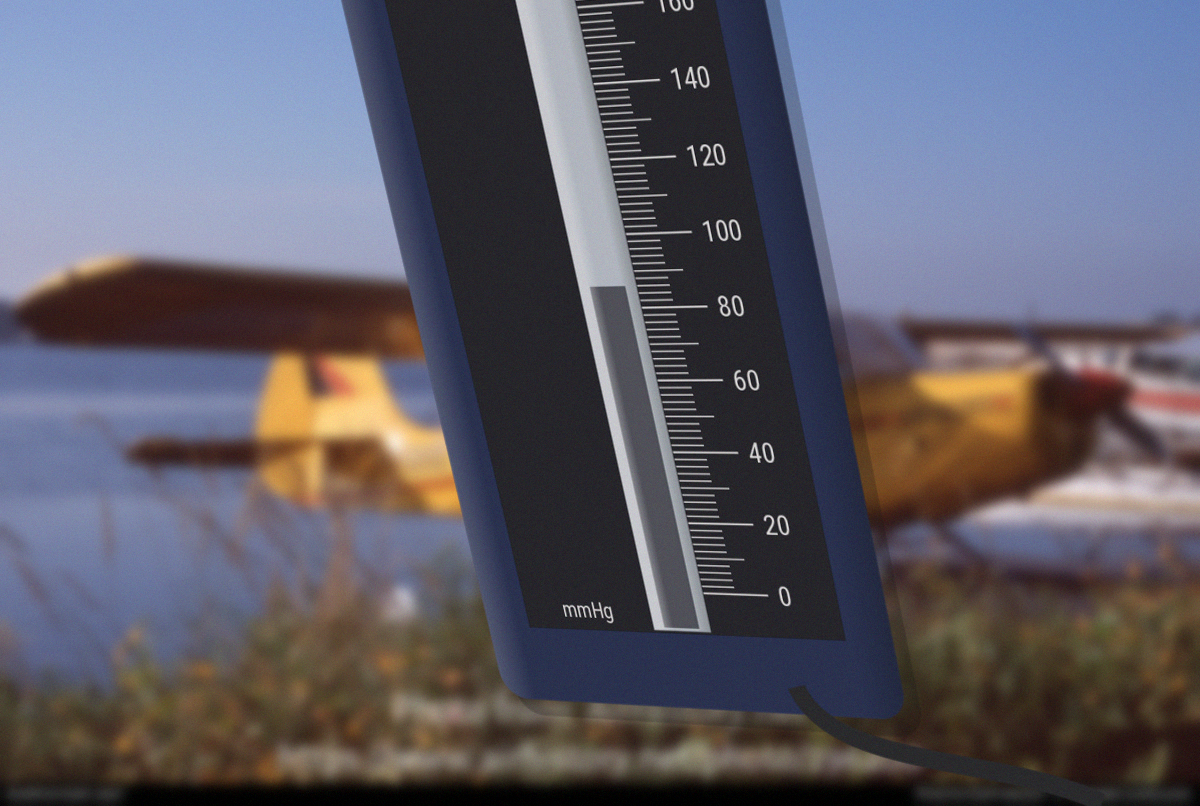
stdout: 86 (mmHg)
